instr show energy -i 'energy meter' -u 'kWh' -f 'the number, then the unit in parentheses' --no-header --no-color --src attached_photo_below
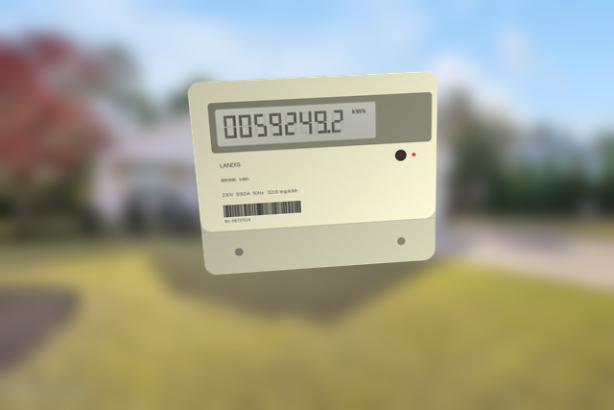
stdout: 59249.2 (kWh)
